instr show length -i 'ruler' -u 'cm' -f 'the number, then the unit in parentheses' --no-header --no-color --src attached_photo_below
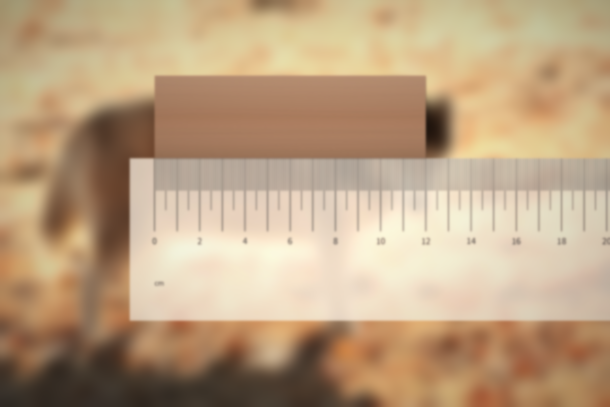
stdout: 12 (cm)
